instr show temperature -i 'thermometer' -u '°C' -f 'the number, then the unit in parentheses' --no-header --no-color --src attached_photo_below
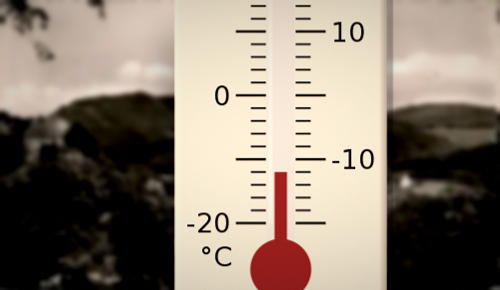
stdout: -12 (°C)
